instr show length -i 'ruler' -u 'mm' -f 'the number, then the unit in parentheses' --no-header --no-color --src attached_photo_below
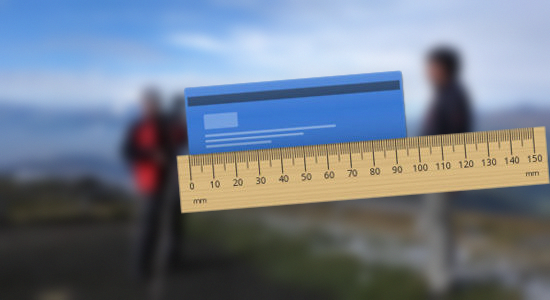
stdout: 95 (mm)
